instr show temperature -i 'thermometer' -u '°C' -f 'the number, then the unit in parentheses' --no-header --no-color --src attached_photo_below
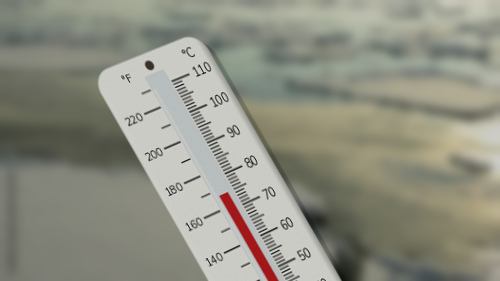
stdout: 75 (°C)
